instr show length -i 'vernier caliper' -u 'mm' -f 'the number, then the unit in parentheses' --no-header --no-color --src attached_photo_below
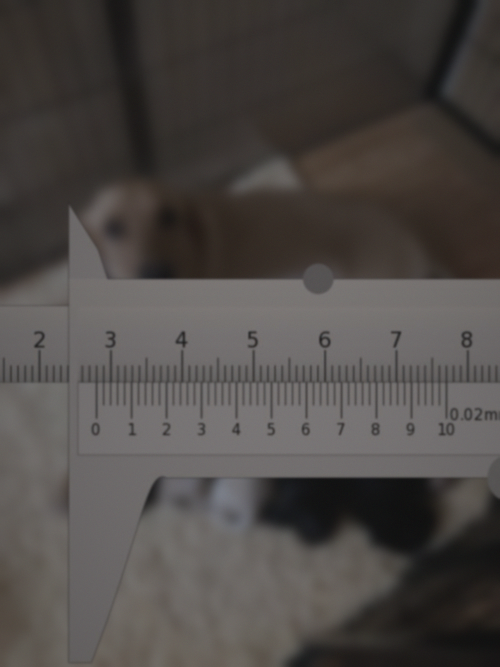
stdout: 28.0 (mm)
